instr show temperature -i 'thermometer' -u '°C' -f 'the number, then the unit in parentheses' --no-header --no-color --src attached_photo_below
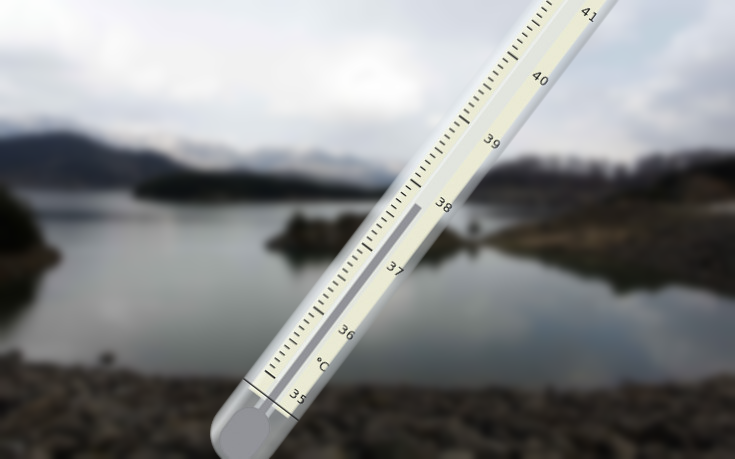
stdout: 37.8 (°C)
